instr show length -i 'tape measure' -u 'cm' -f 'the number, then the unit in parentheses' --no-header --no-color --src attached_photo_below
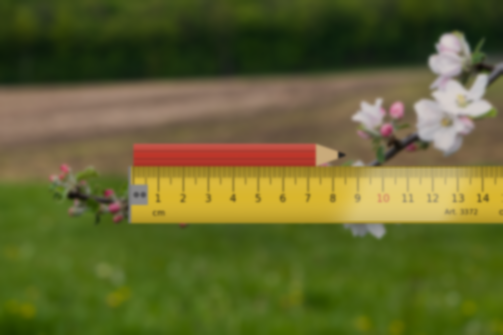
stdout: 8.5 (cm)
